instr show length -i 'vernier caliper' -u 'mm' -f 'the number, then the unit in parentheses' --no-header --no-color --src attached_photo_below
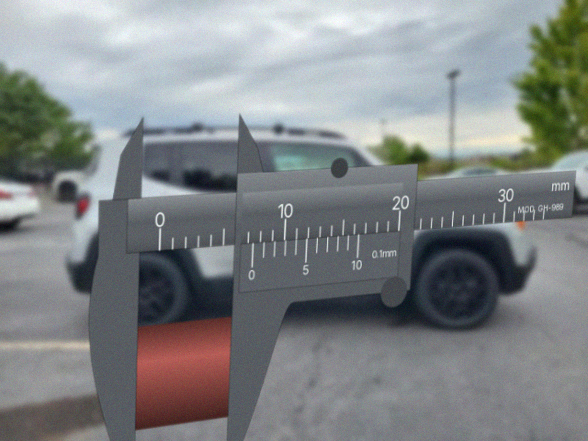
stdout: 7.4 (mm)
